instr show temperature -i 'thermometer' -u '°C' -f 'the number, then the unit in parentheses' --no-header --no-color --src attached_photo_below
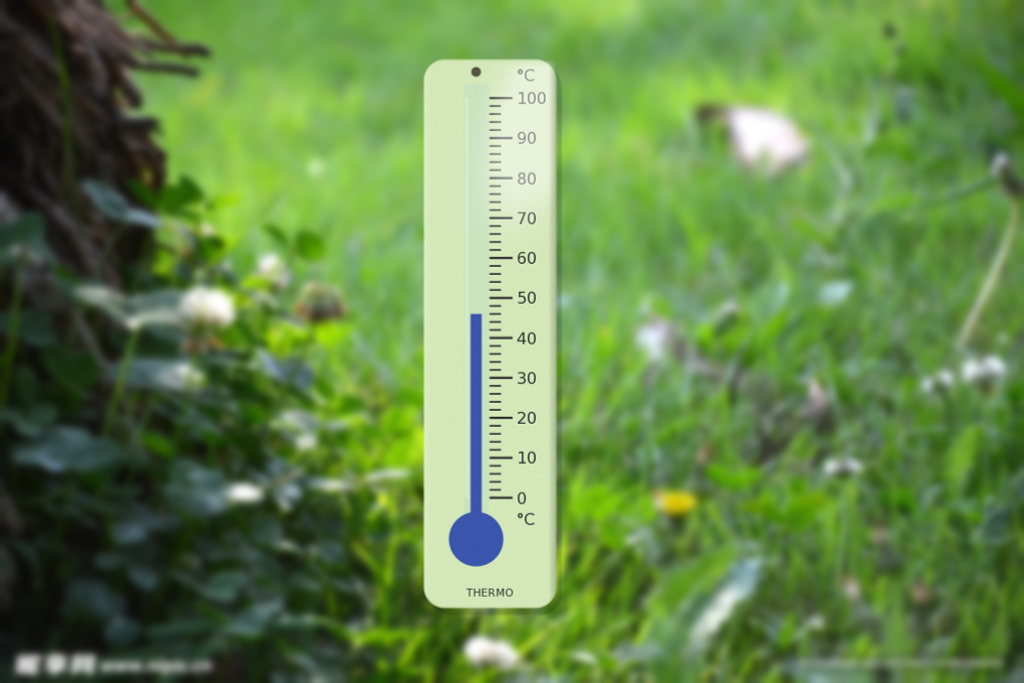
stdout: 46 (°C)
